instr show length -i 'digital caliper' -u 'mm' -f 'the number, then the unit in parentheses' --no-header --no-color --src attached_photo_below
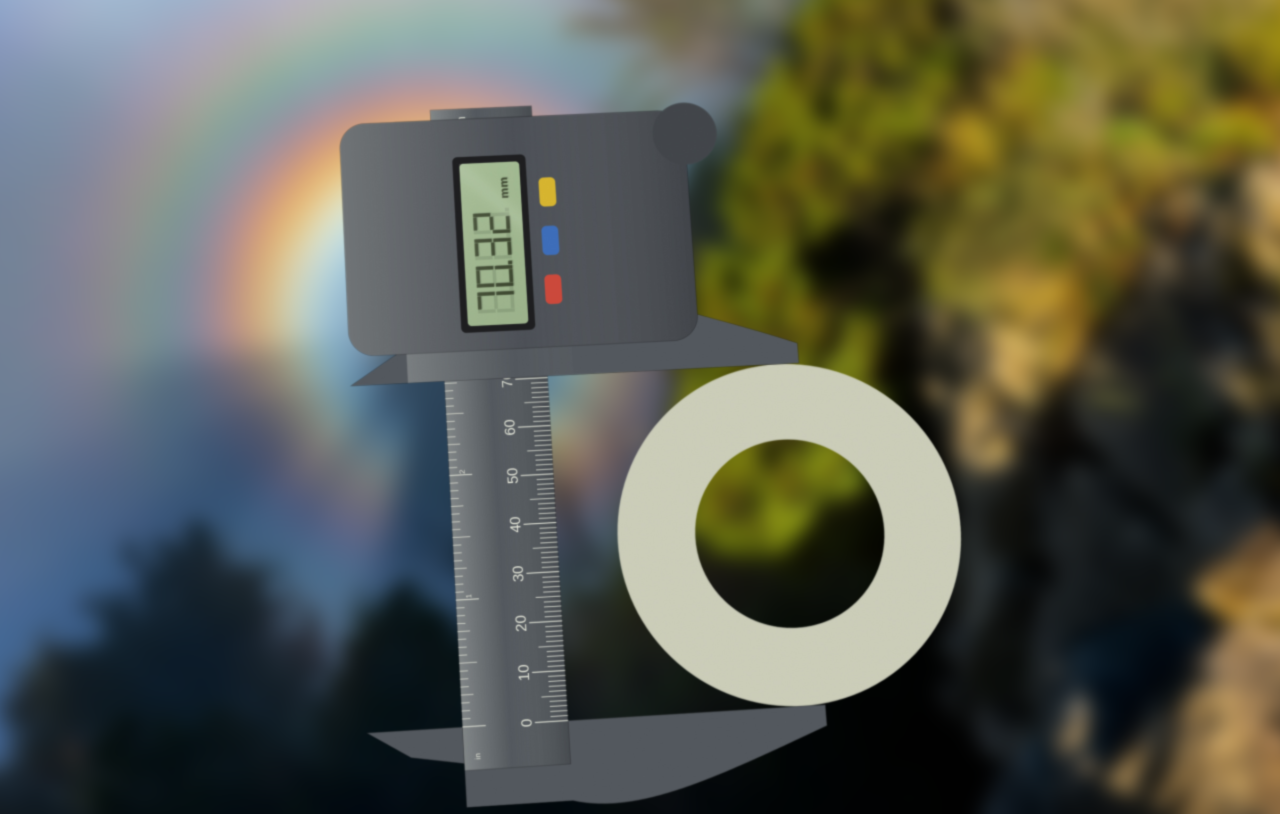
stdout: 70.32 (mm)
